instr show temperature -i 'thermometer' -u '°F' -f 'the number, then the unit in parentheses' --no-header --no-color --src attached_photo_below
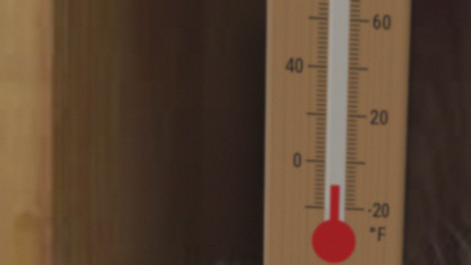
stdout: -10 (°F)
